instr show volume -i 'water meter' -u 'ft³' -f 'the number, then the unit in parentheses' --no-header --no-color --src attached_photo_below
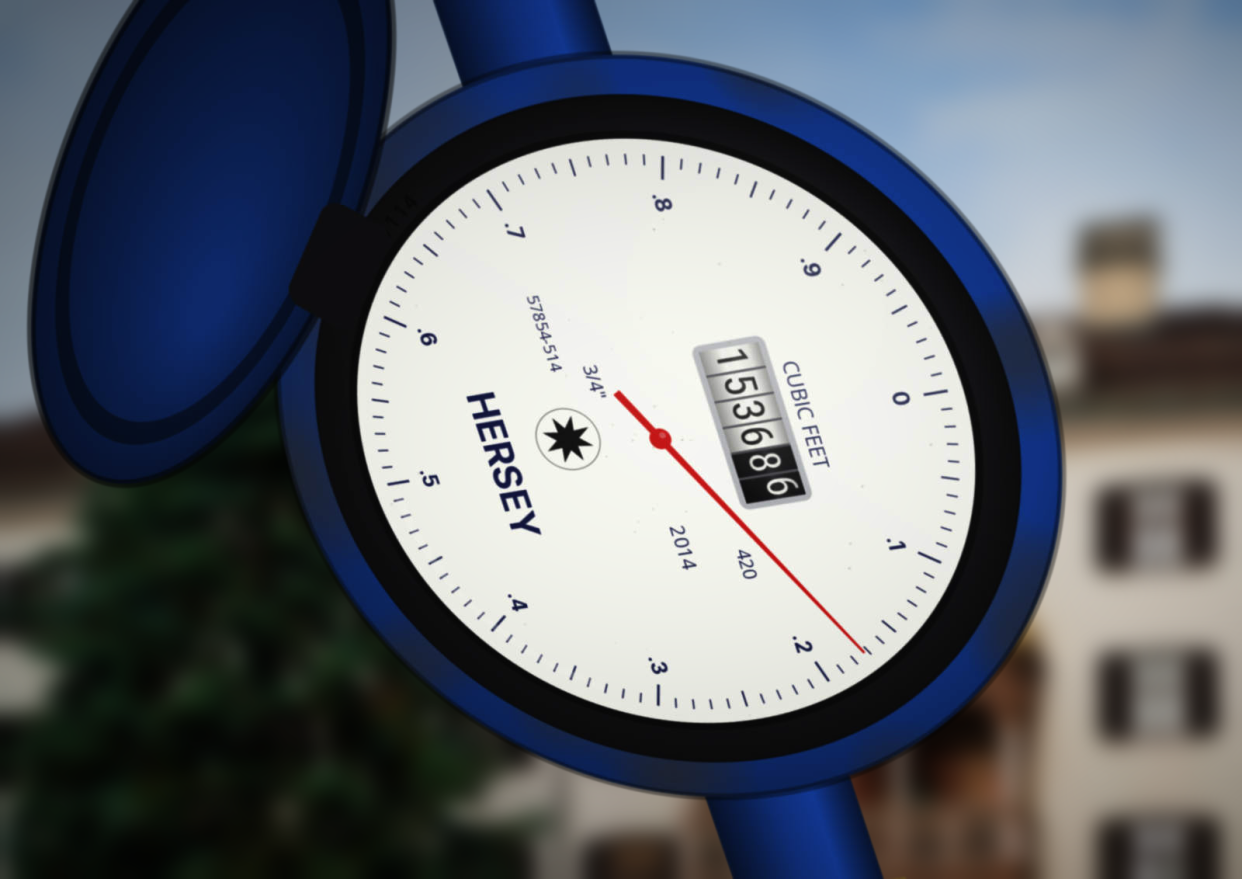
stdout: 153686.17 (ft³)
